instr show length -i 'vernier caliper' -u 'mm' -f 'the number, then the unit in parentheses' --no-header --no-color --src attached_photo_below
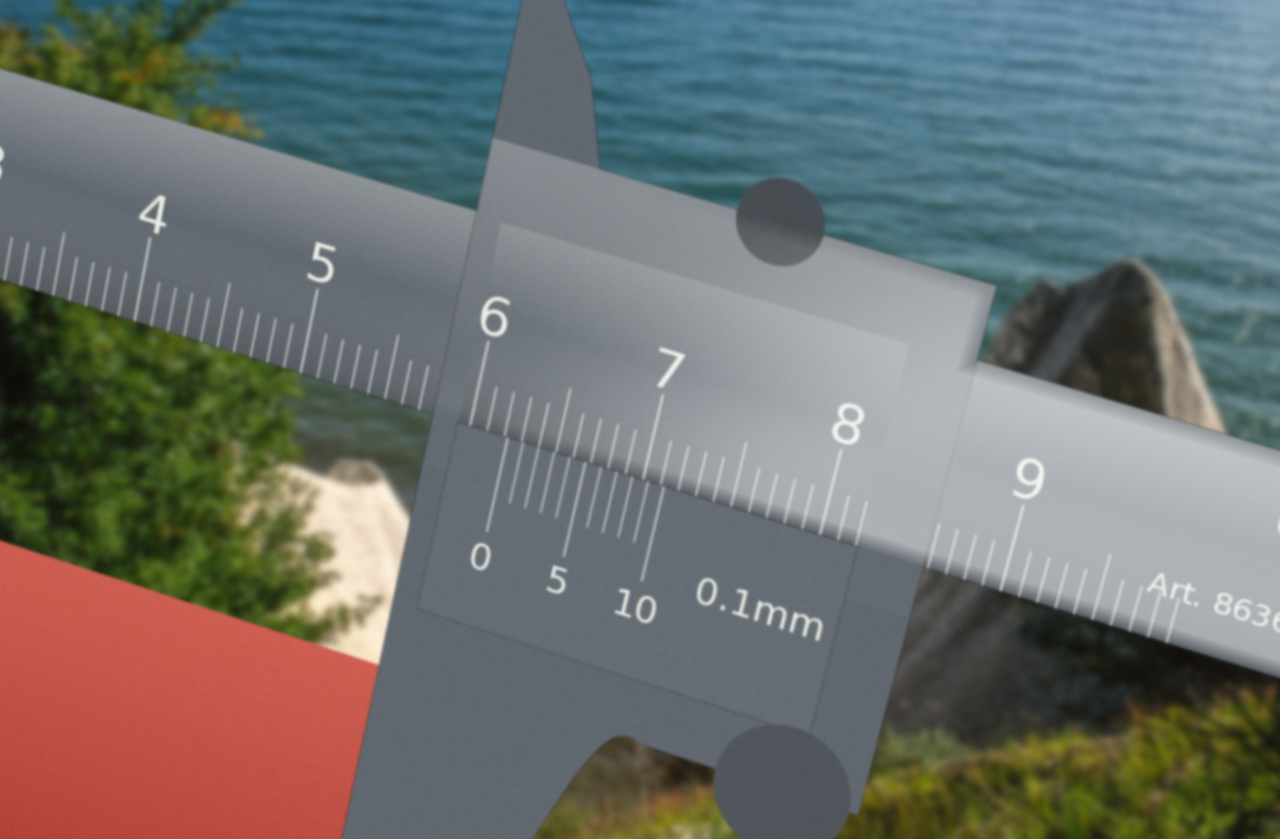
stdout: 62.2 (mm)
